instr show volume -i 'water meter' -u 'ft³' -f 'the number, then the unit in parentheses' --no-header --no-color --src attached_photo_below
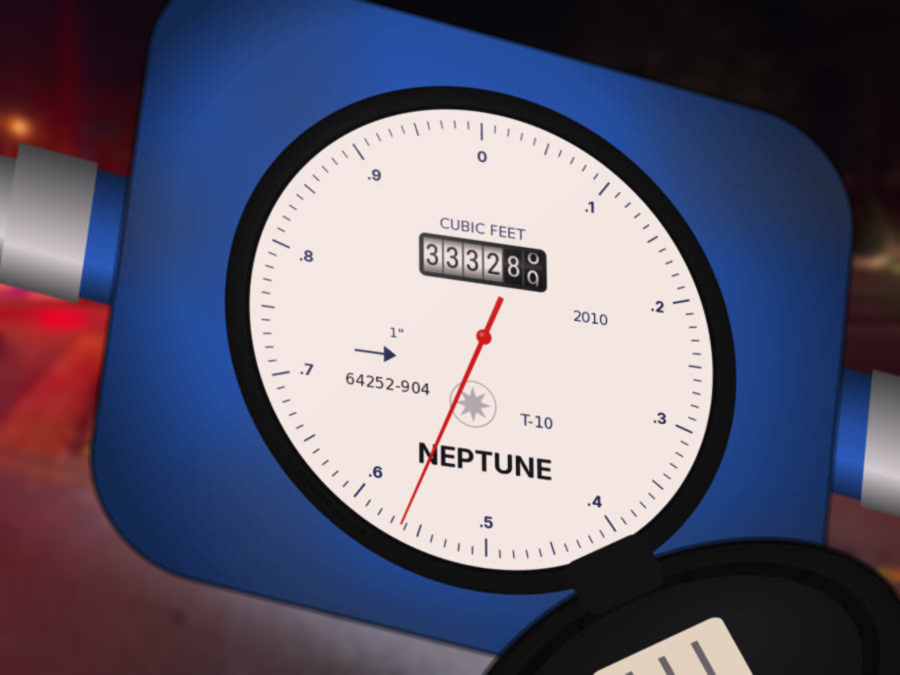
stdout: 333288.56 (ft³)
